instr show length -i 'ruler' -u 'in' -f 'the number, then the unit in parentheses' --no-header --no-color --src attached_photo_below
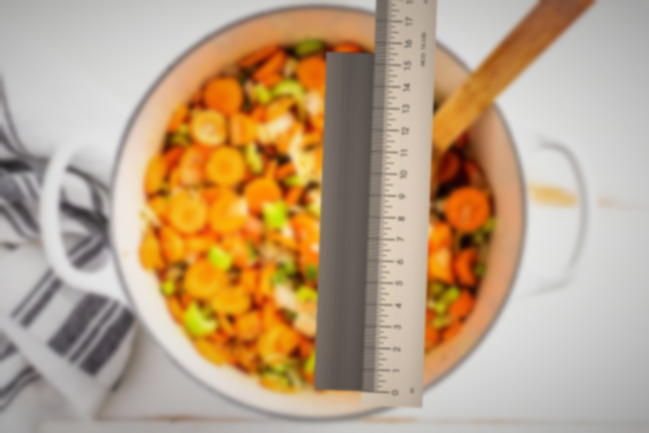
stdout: 15.5 (in)
